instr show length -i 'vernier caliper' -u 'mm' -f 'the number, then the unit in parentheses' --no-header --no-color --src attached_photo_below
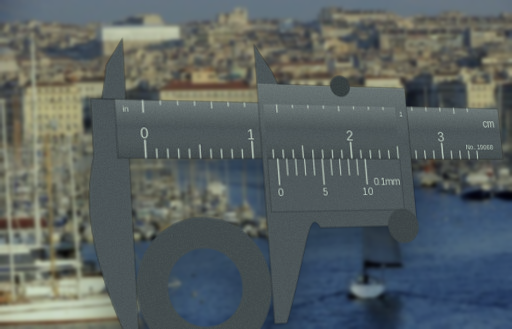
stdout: 12.4 (mm)
